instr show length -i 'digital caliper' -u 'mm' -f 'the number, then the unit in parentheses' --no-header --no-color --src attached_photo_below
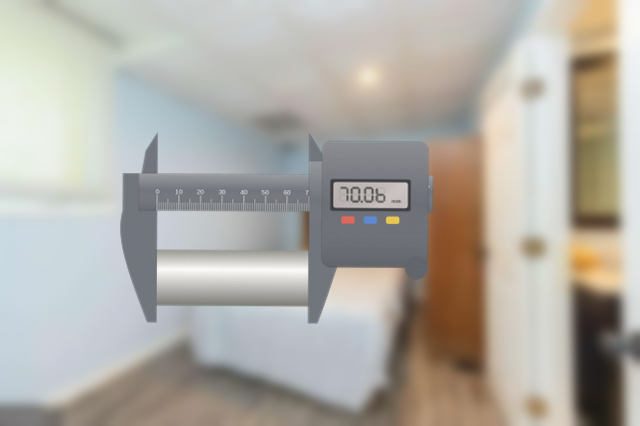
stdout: 70.06 (mm)
